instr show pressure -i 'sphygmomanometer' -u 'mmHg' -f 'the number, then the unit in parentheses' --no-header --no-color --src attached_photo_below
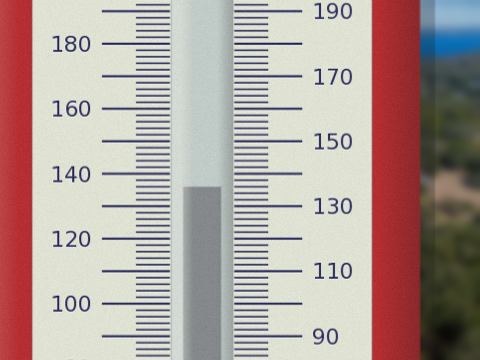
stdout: 136 (mmHg)
